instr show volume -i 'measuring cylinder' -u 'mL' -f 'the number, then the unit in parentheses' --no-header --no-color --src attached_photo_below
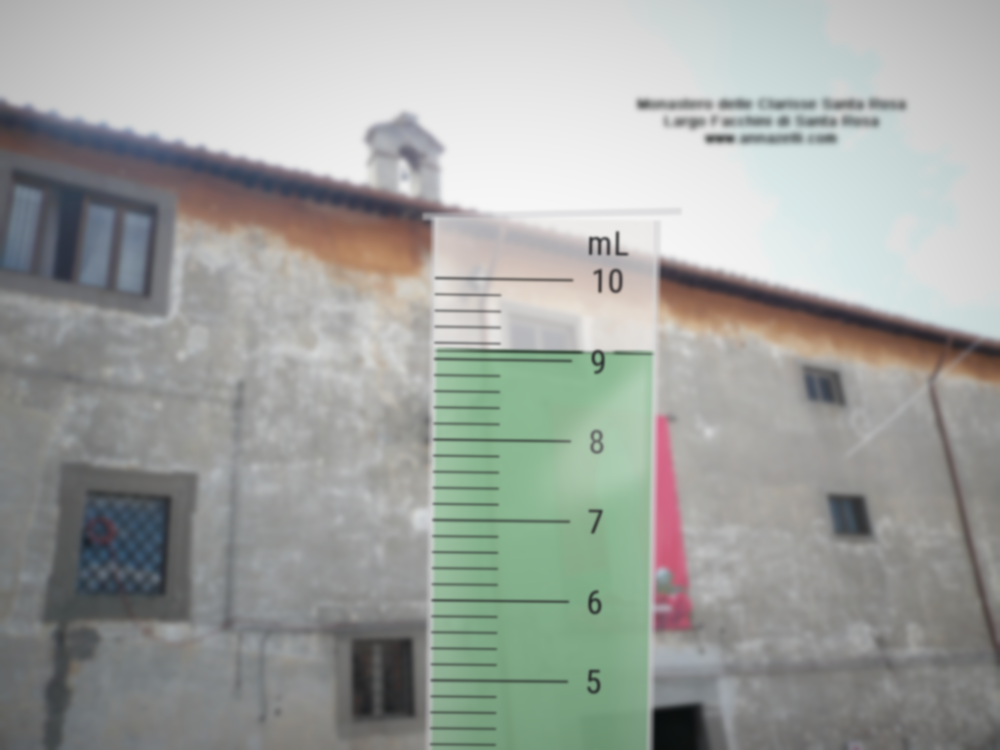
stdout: 9.1 (mL)
